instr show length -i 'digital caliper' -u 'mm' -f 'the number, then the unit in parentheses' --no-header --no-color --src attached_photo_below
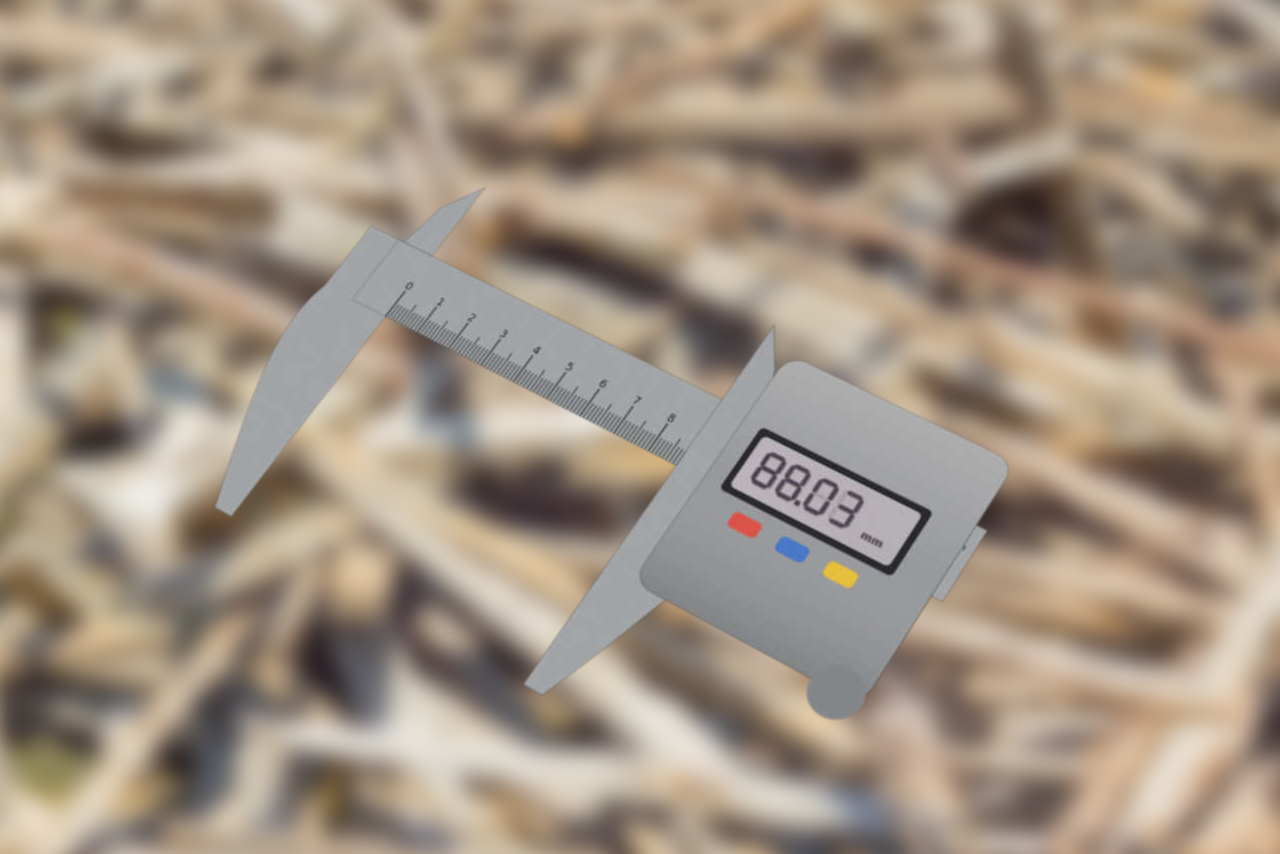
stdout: 88.03 (mm)
